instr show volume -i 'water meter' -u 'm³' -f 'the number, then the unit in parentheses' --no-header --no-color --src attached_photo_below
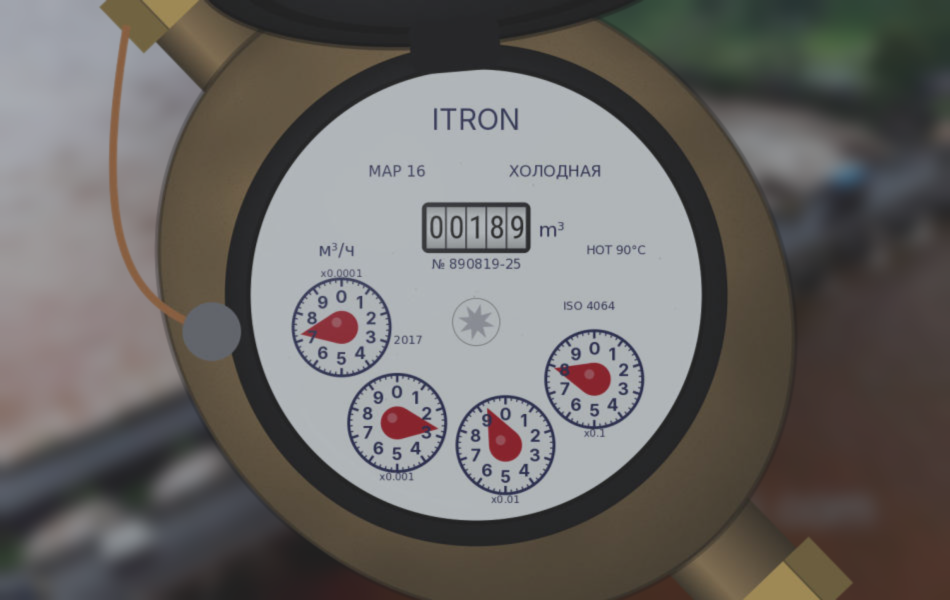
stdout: 189.7927 (m³)
